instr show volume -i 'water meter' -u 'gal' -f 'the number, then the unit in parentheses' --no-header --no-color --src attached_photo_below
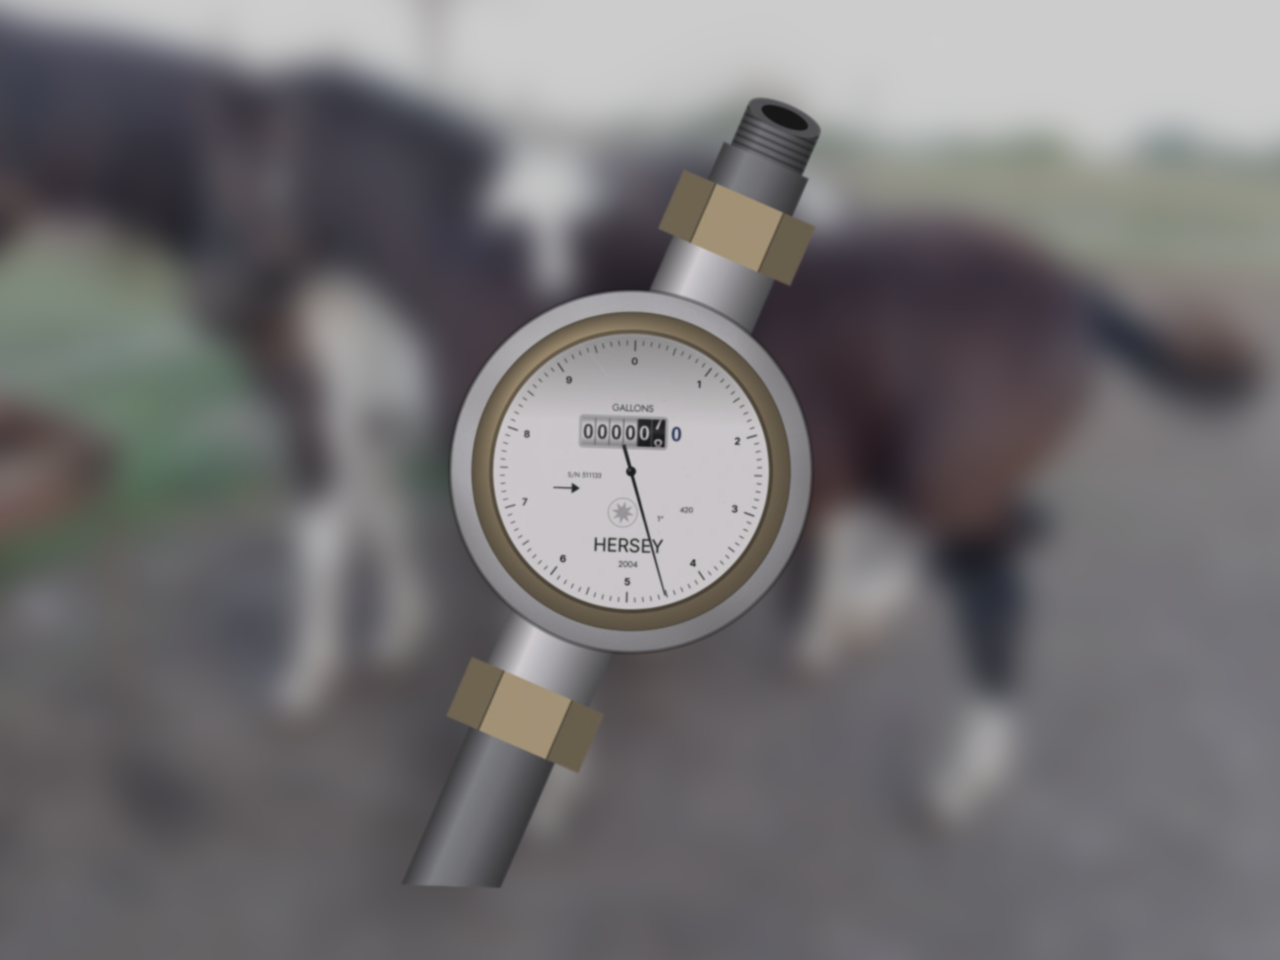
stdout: 74.5 (gal)
